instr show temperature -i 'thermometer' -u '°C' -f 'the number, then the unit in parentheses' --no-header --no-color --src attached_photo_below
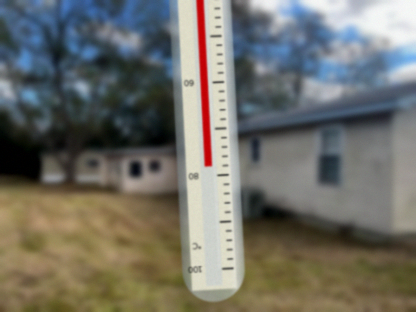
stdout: 78 (°C)
